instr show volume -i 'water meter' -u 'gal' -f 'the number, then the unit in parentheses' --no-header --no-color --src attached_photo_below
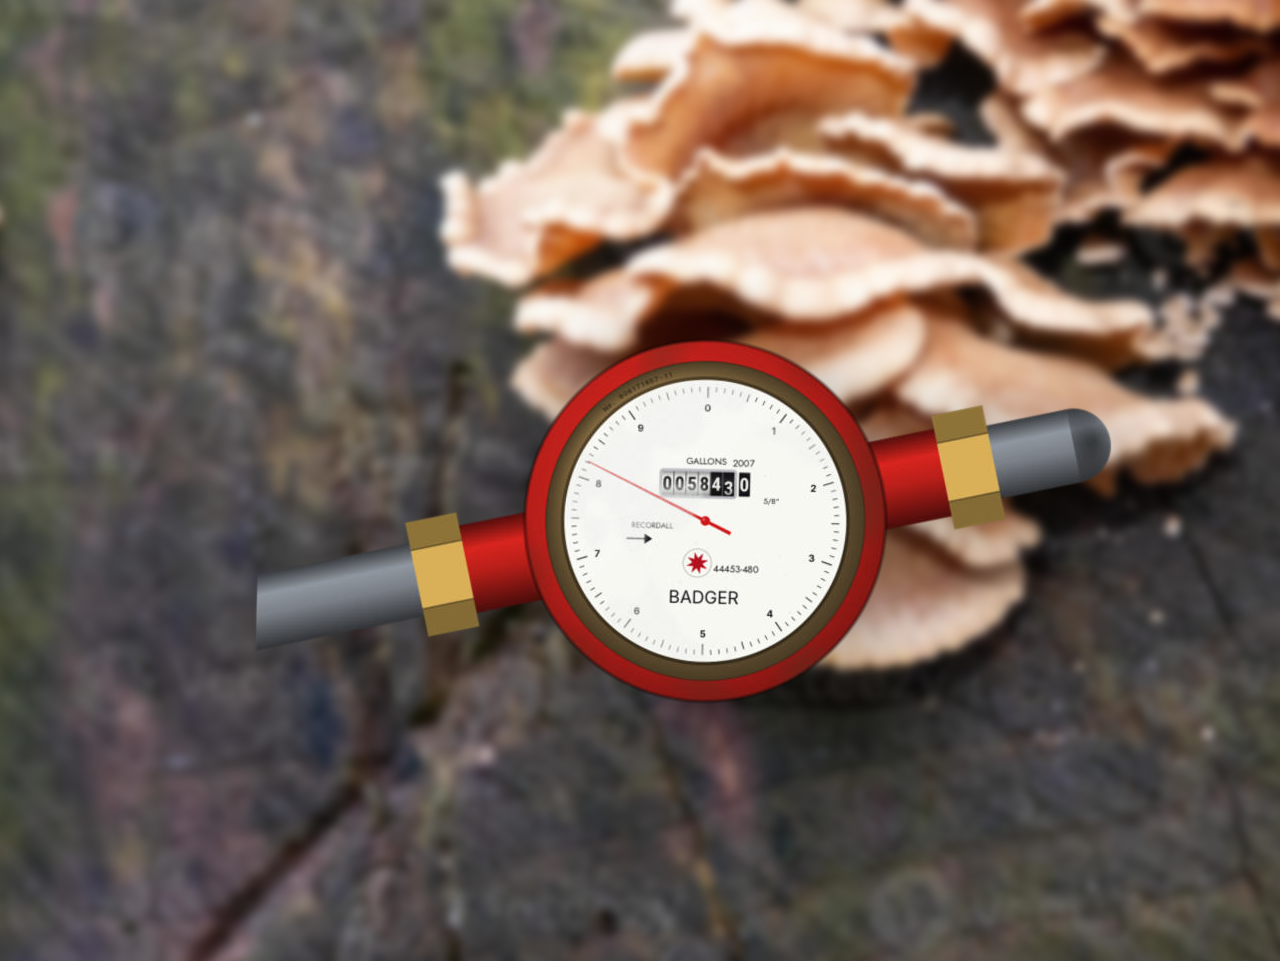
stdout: 58428.2 (gal)
